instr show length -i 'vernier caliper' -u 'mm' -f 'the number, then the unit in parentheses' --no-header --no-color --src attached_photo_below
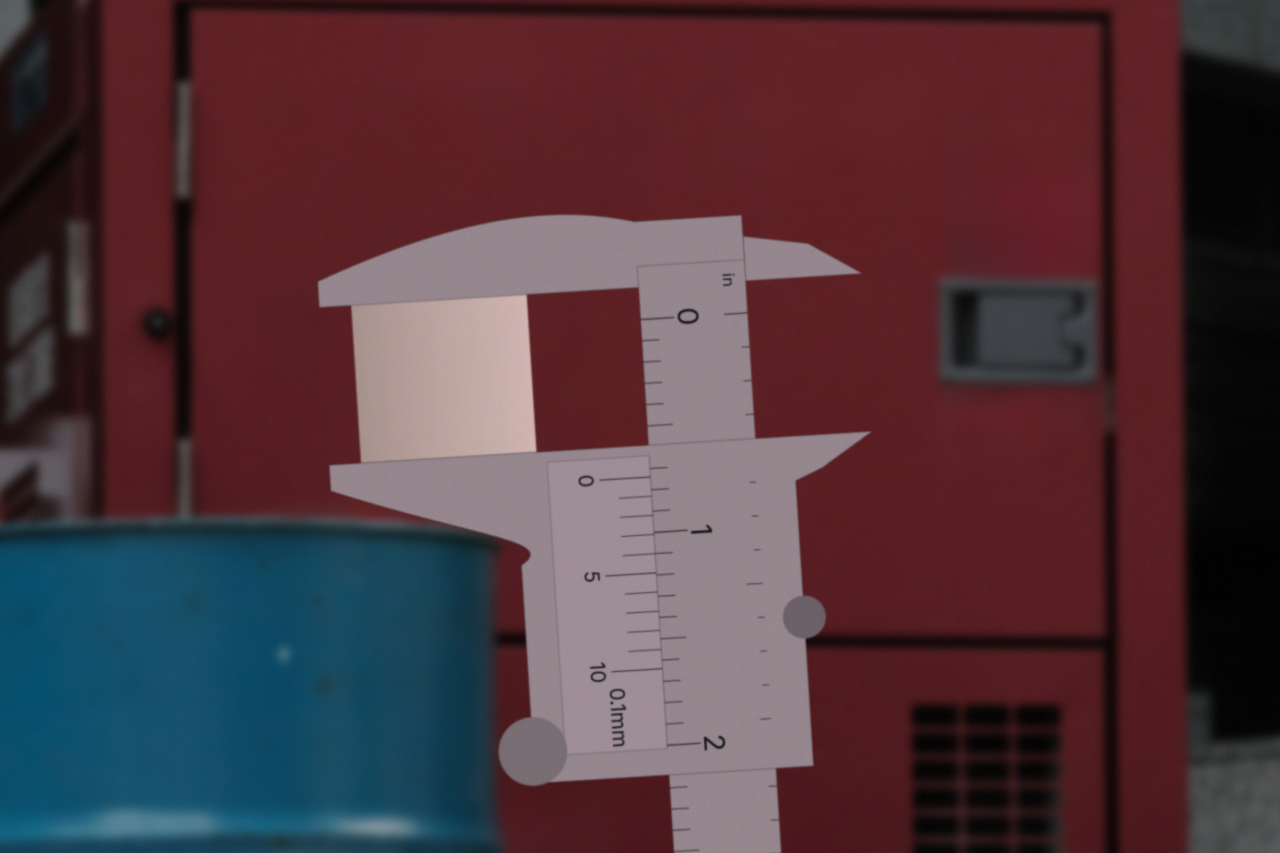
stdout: 7.4 (mm)
